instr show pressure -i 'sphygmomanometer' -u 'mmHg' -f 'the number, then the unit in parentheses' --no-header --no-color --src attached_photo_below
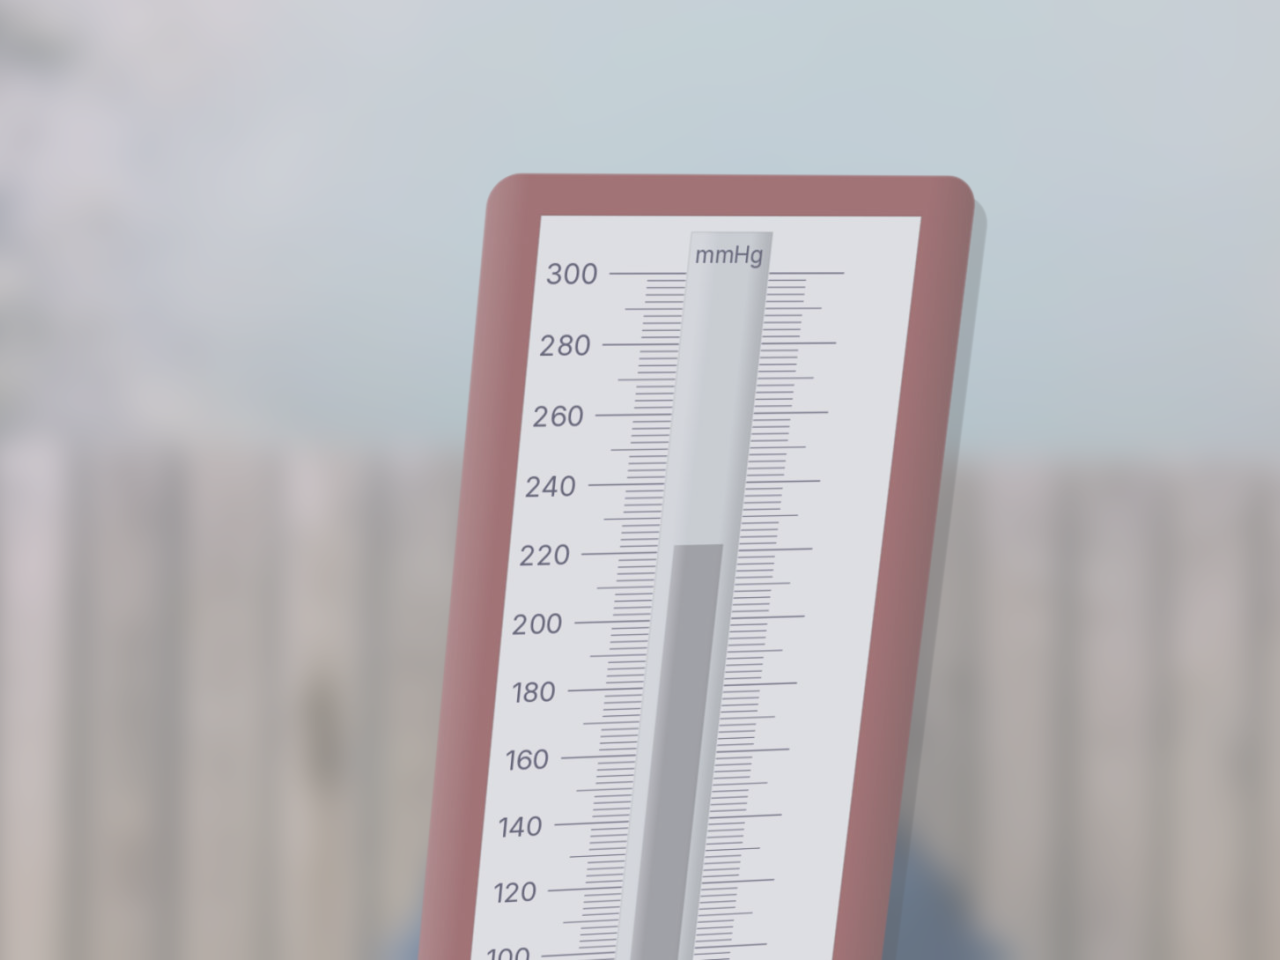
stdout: 222 (mmHg)
